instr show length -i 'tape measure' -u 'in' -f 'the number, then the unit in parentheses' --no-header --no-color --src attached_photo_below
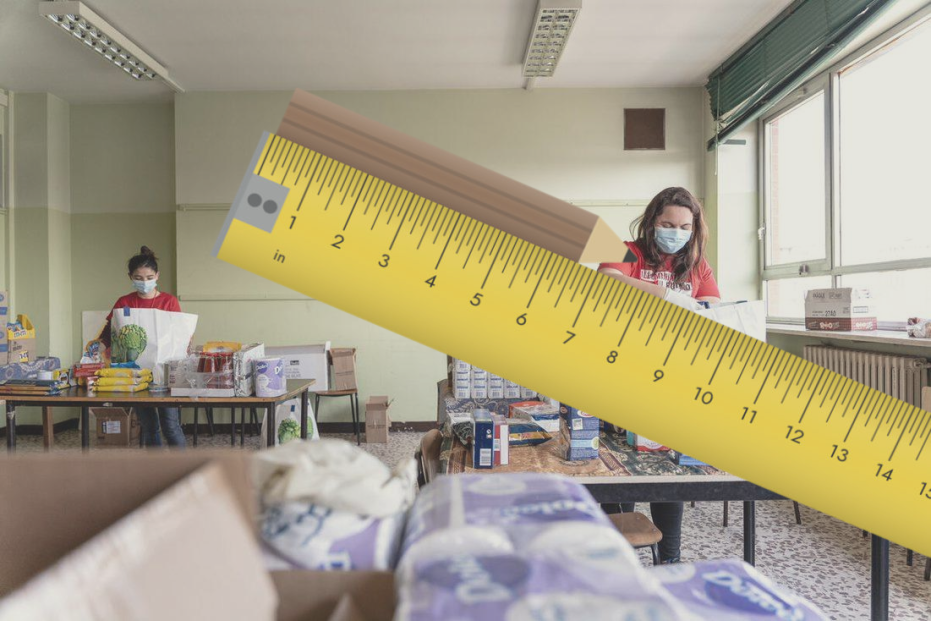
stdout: 7.625 (in)
